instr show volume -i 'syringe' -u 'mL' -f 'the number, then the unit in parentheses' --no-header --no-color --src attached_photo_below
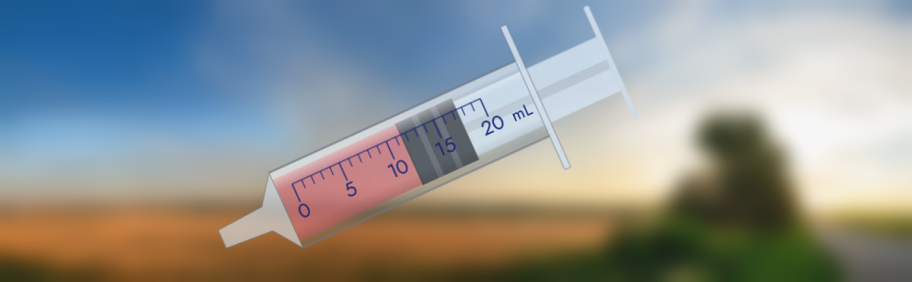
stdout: 11.5 (mL)
